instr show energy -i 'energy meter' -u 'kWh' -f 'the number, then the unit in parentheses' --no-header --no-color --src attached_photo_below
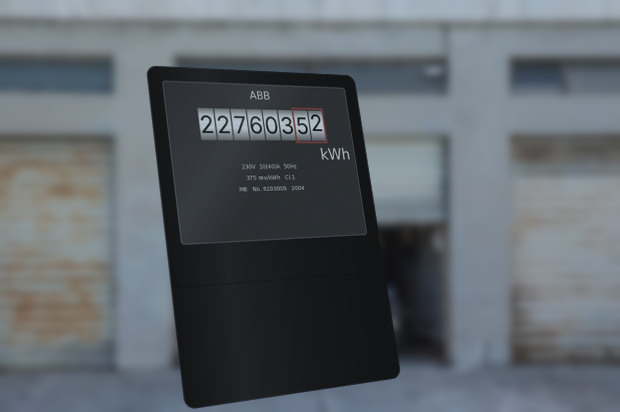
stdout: 227603.52 (kWh)
